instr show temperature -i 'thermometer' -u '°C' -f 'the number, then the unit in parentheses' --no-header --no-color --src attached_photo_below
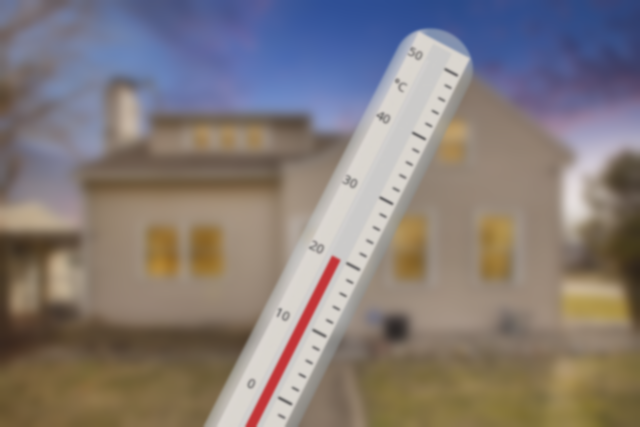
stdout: 20 (°C)
